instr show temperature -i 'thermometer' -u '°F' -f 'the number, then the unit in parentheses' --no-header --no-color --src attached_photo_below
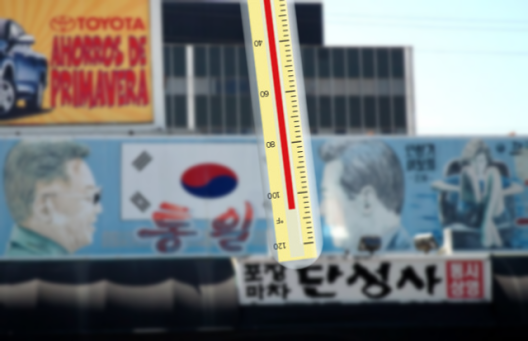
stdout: 106 (°F)
